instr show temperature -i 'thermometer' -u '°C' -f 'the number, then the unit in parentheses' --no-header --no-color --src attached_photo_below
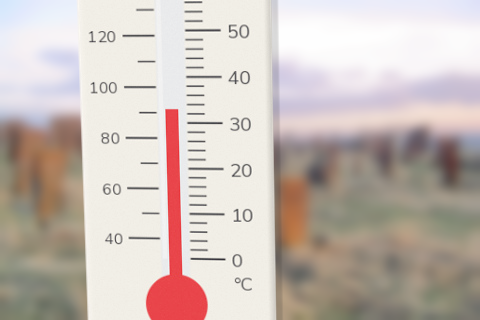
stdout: 33 (°C)
